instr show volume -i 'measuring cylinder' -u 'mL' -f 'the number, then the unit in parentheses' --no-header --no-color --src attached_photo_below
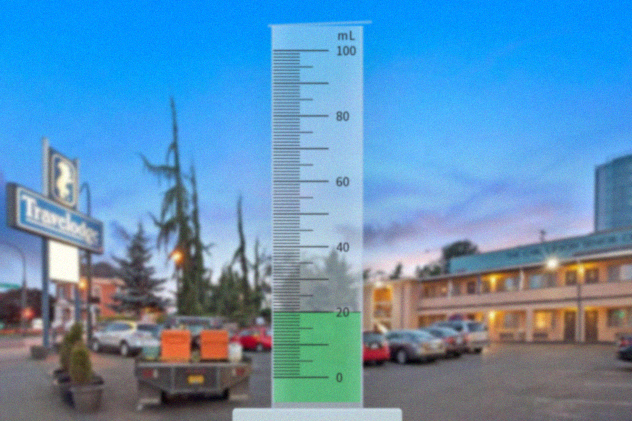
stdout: 20 (mL)
